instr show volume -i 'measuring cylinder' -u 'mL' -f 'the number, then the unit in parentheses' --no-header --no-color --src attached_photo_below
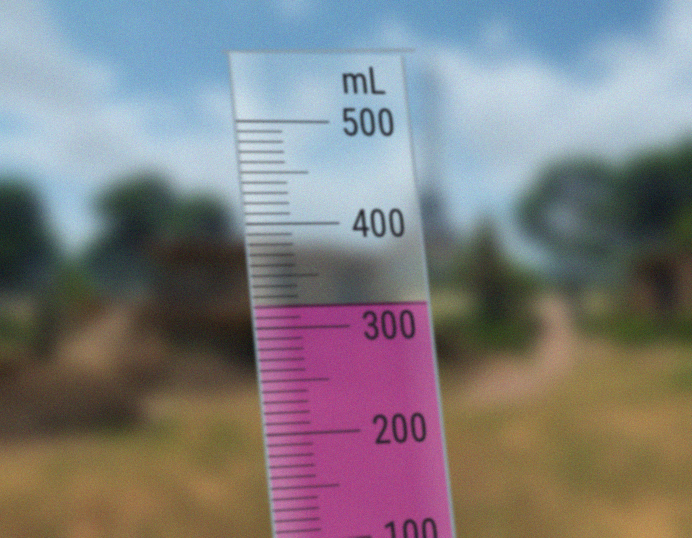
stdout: 320 (mL)
